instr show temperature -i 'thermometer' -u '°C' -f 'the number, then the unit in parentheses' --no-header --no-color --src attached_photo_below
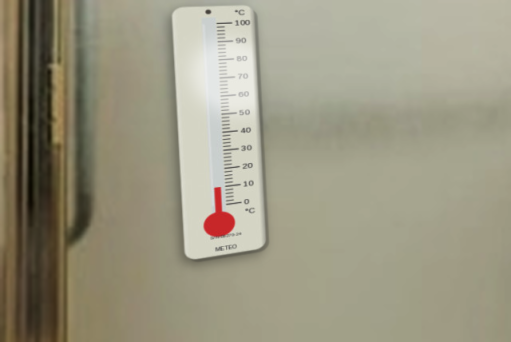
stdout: 10 (°C)
